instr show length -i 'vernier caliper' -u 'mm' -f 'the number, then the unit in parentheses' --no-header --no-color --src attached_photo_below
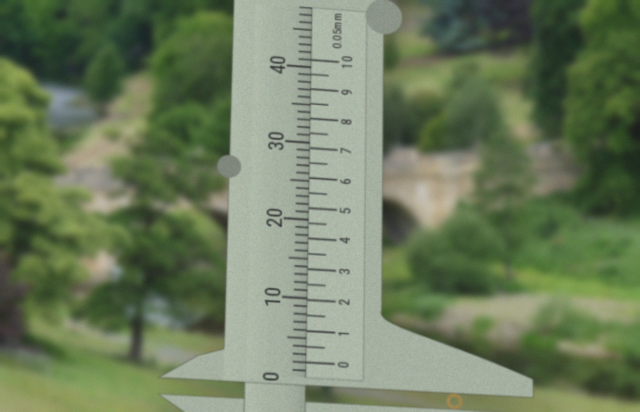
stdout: 2.0 (mm)
